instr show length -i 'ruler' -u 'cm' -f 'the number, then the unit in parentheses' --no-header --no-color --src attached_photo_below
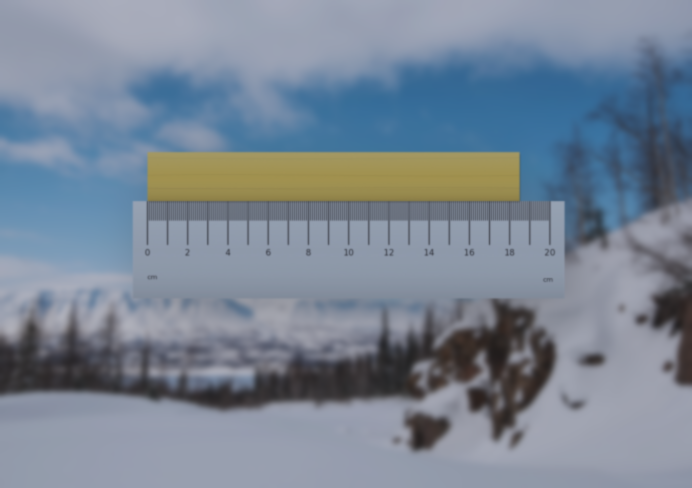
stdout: 18.5 (cm)
